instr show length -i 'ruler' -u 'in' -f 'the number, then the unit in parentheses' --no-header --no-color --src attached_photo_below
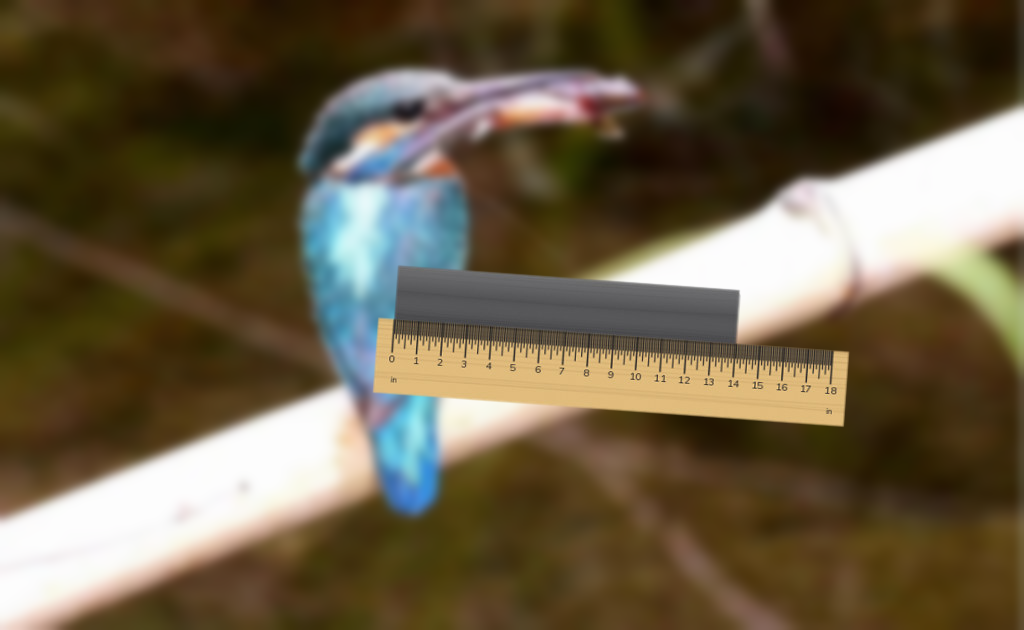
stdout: 14 (in)
